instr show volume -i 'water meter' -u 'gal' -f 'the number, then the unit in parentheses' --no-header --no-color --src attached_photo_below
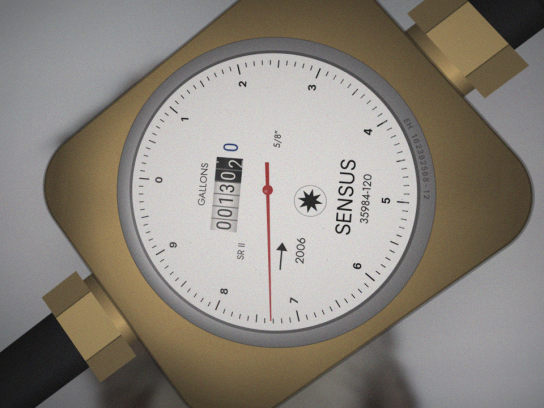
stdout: 13017.3 (gal)
